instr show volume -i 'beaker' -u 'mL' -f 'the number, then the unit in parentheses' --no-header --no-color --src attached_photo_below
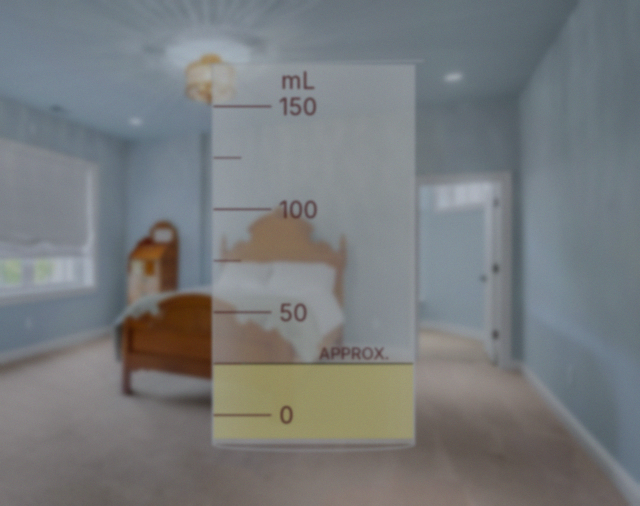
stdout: 25 (mL)
